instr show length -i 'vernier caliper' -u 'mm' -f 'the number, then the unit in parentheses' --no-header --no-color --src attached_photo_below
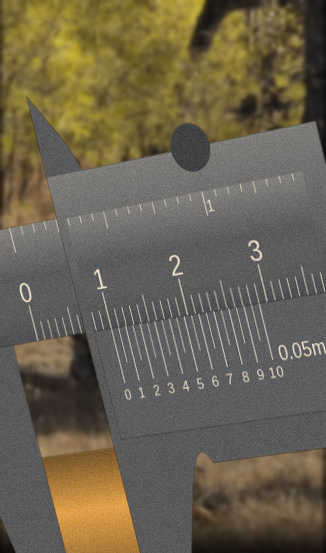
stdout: 10.0 (mm)
